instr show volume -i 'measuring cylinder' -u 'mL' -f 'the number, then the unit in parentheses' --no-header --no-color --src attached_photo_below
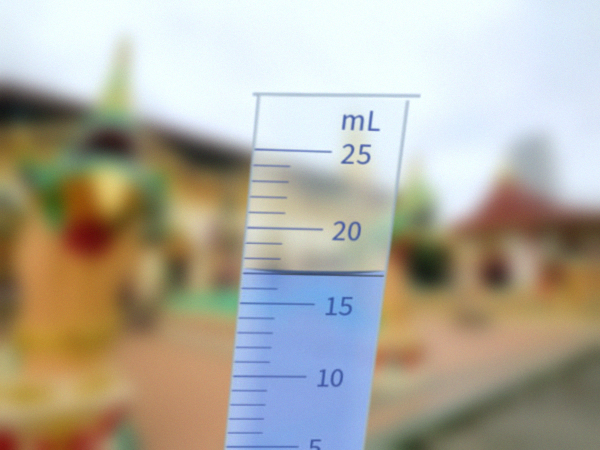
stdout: 17 (mL)
